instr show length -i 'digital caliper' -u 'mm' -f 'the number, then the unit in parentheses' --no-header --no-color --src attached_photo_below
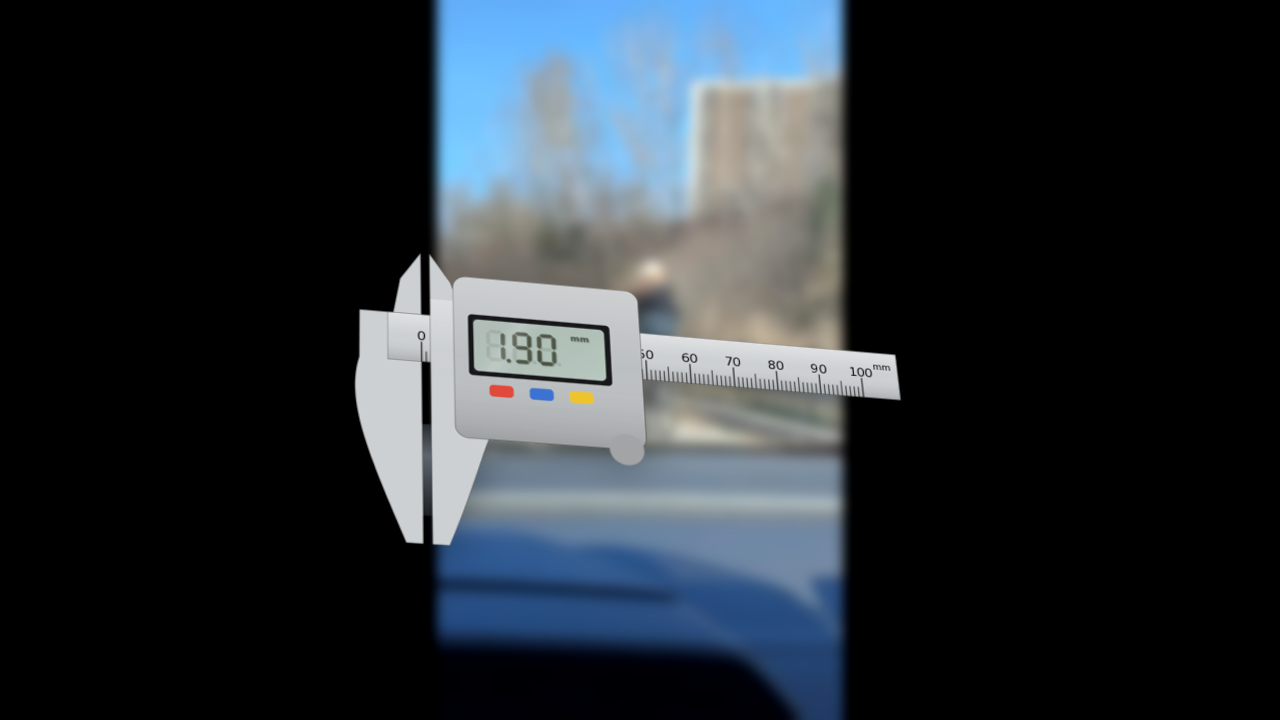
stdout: 1.90 (mm)
